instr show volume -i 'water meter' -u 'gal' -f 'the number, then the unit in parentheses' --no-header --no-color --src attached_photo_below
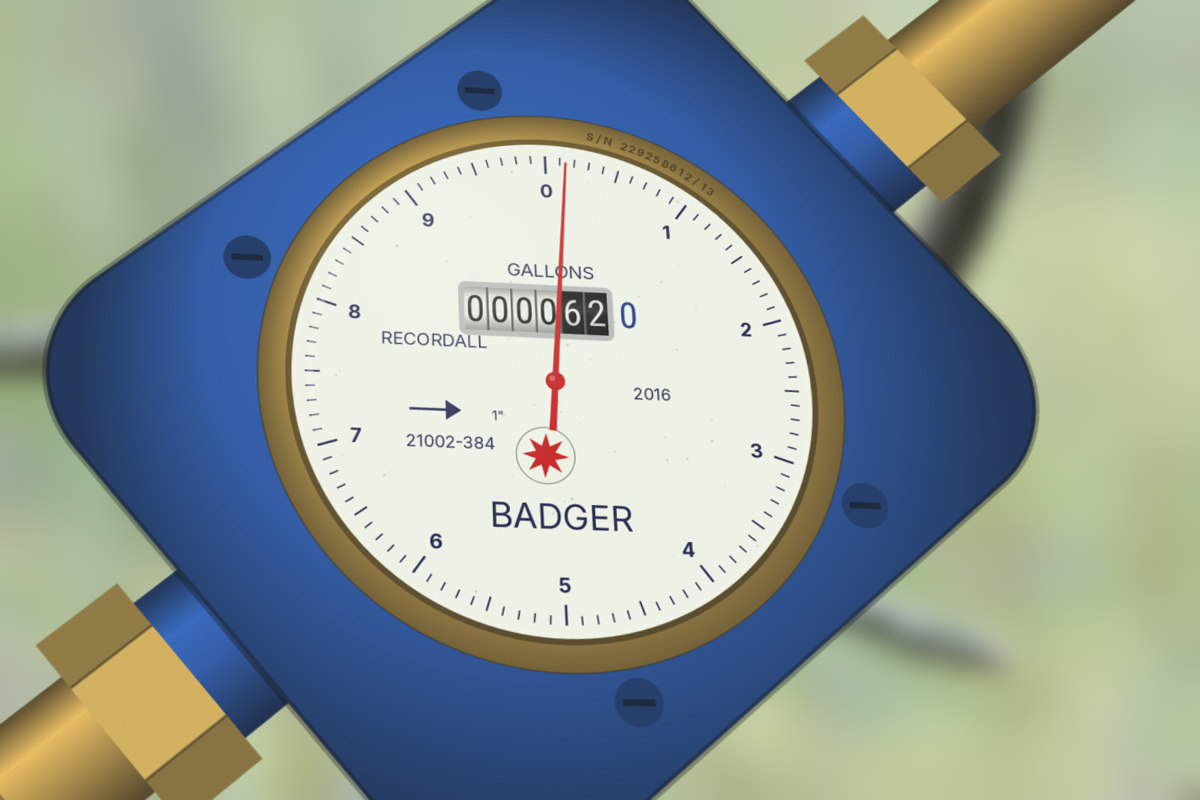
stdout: 620.1 (gal)
